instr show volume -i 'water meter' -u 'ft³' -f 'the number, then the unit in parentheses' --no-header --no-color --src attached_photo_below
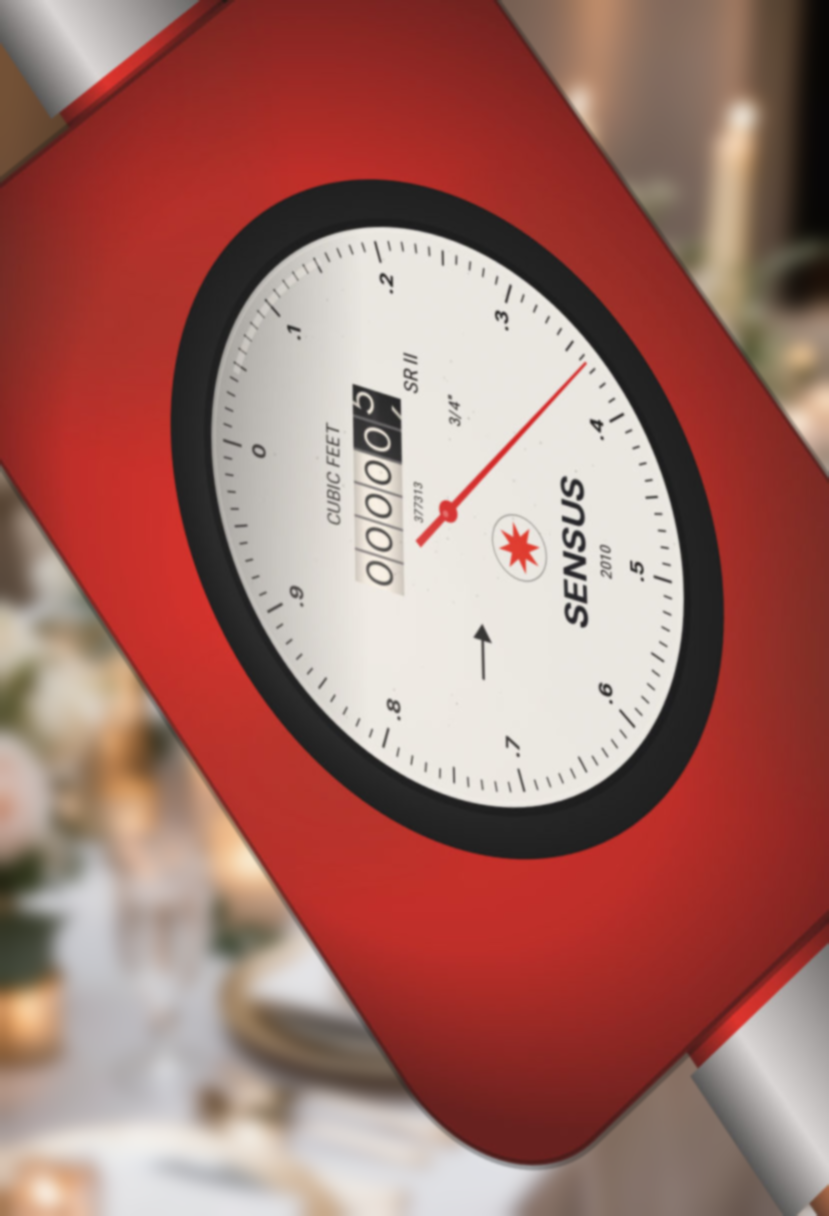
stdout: 5.36 (ft³)
